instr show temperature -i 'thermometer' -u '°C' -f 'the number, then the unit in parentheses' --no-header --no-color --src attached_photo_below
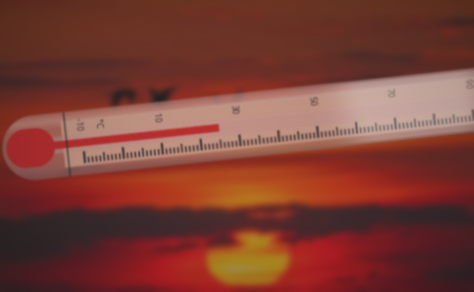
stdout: 25 (°C)
